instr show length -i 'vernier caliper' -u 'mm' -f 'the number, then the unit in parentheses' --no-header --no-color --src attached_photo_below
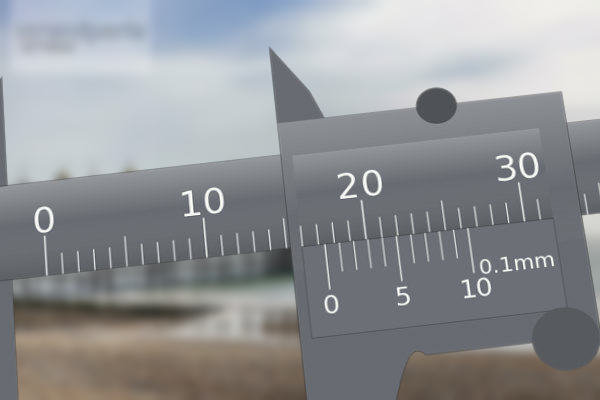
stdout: 17.4 (mm)
